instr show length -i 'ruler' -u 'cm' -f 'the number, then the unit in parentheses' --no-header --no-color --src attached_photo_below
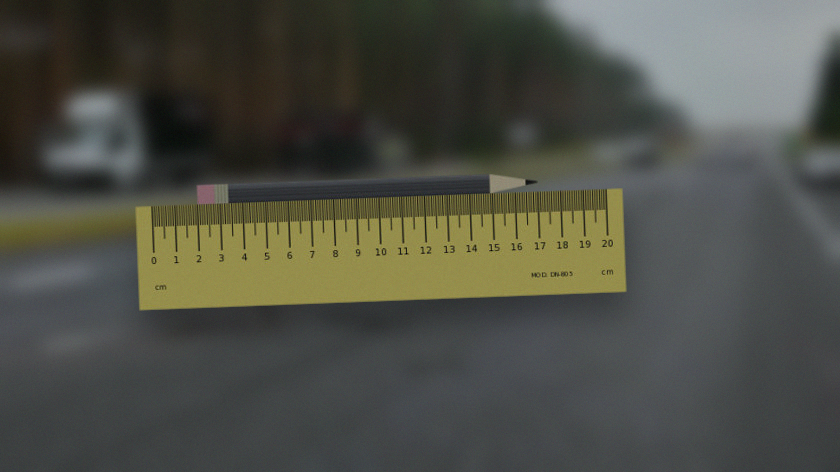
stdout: 15 (cm)
